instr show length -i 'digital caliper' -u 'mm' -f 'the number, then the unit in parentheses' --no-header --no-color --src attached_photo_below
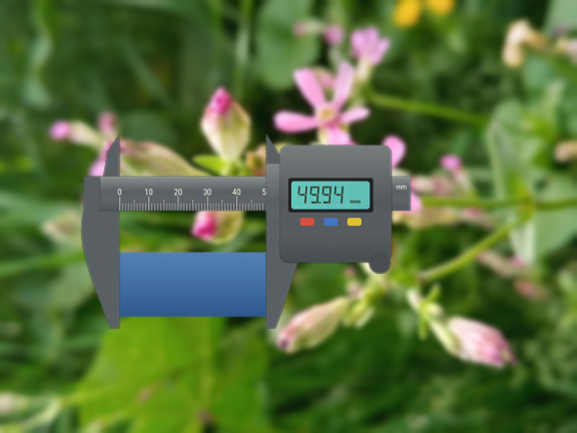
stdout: 49.94 (mm)
